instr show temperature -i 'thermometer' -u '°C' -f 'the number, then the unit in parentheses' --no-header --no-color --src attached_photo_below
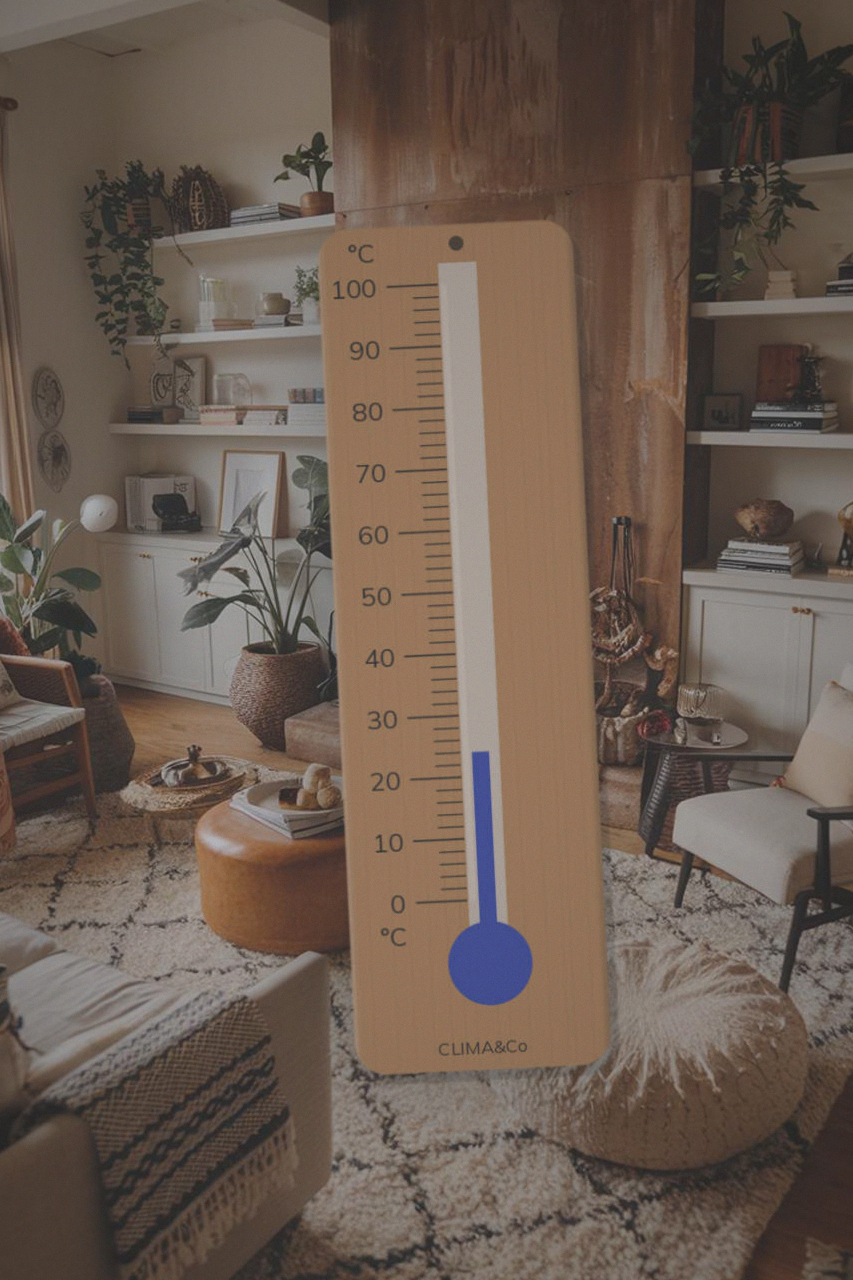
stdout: 24 (°C)
